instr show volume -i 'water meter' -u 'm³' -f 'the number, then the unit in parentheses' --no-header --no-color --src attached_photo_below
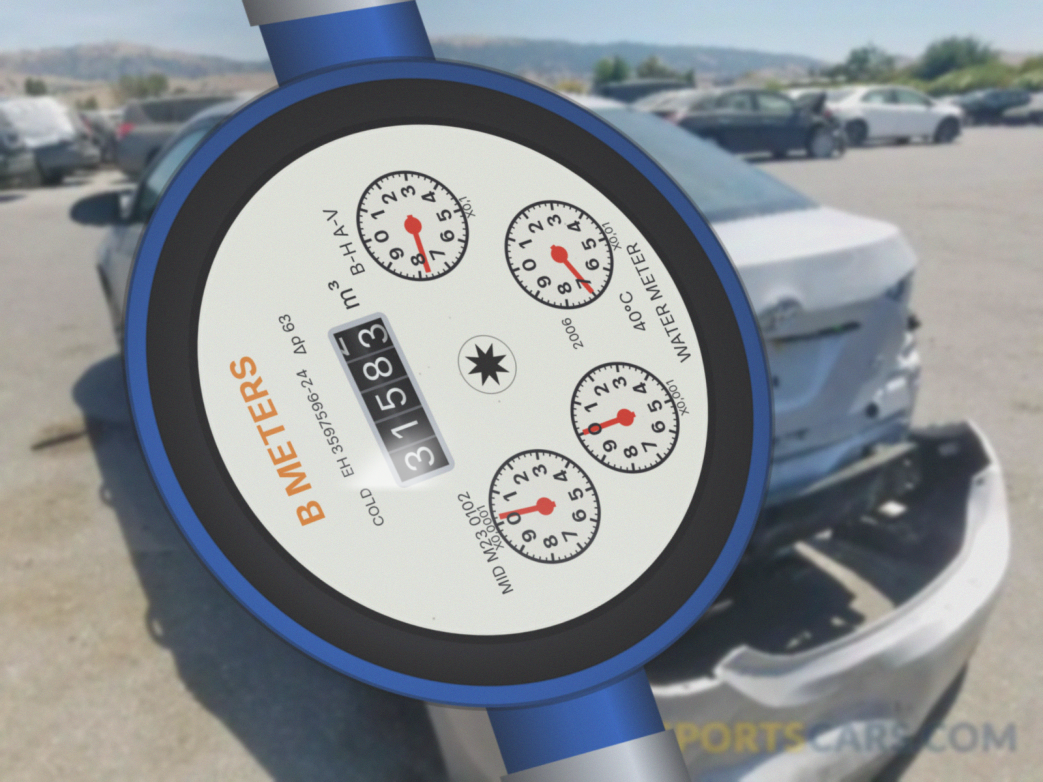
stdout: 31582.7700 (m³)
